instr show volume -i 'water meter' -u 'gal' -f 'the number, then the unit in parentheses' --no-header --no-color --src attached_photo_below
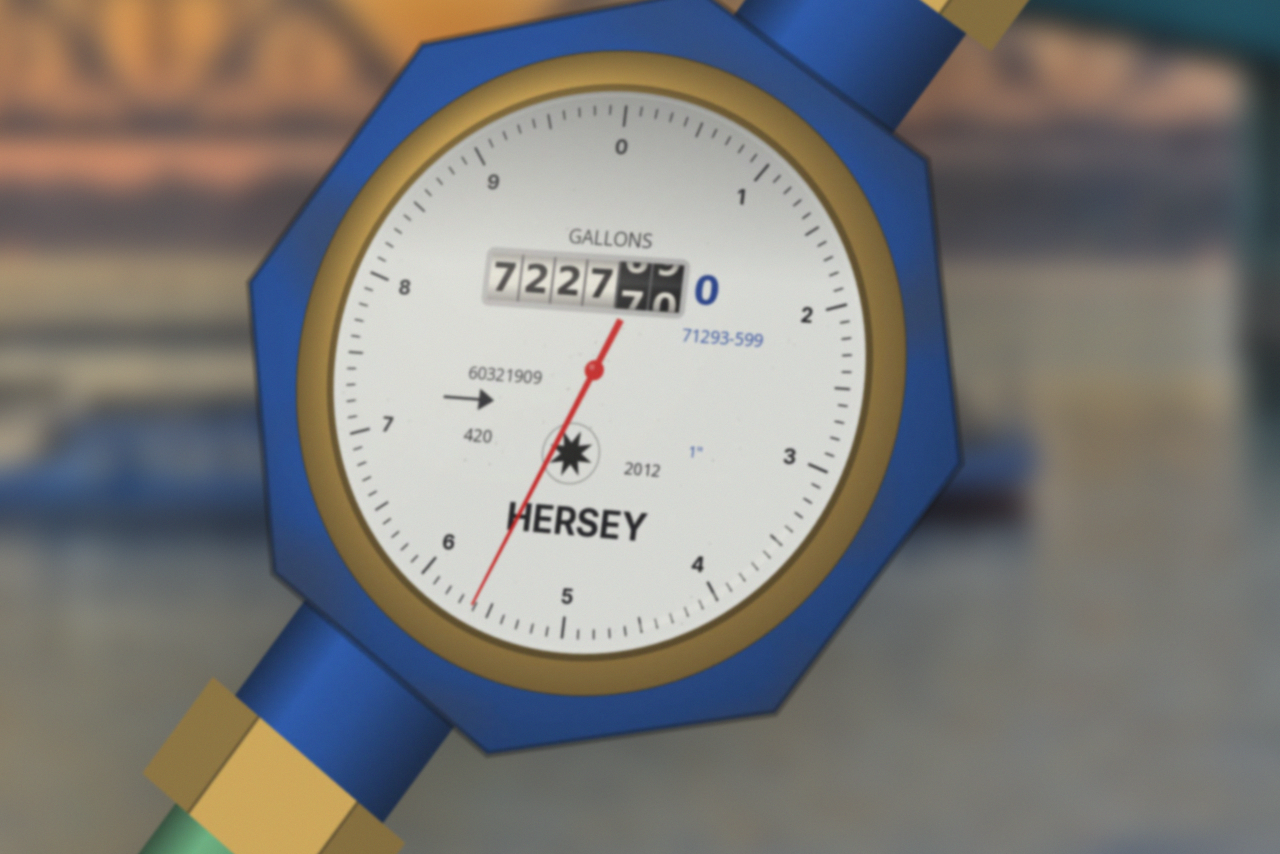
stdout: 7227695.6 (gal)
